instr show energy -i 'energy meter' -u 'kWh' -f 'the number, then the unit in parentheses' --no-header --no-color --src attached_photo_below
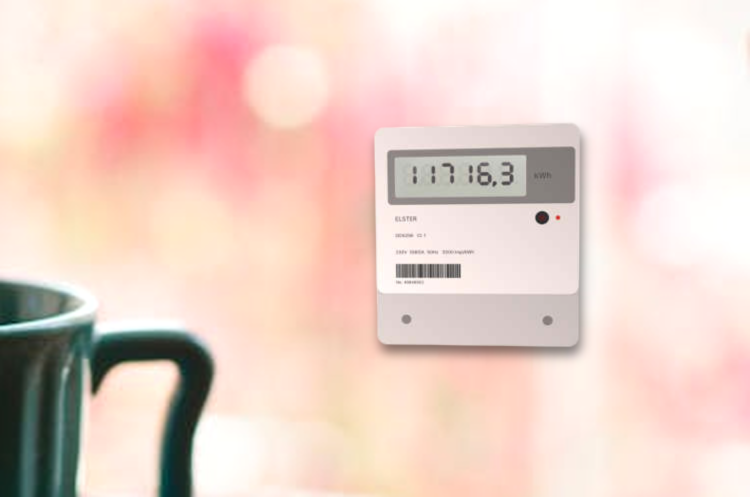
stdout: 11716.3 (kWh)
